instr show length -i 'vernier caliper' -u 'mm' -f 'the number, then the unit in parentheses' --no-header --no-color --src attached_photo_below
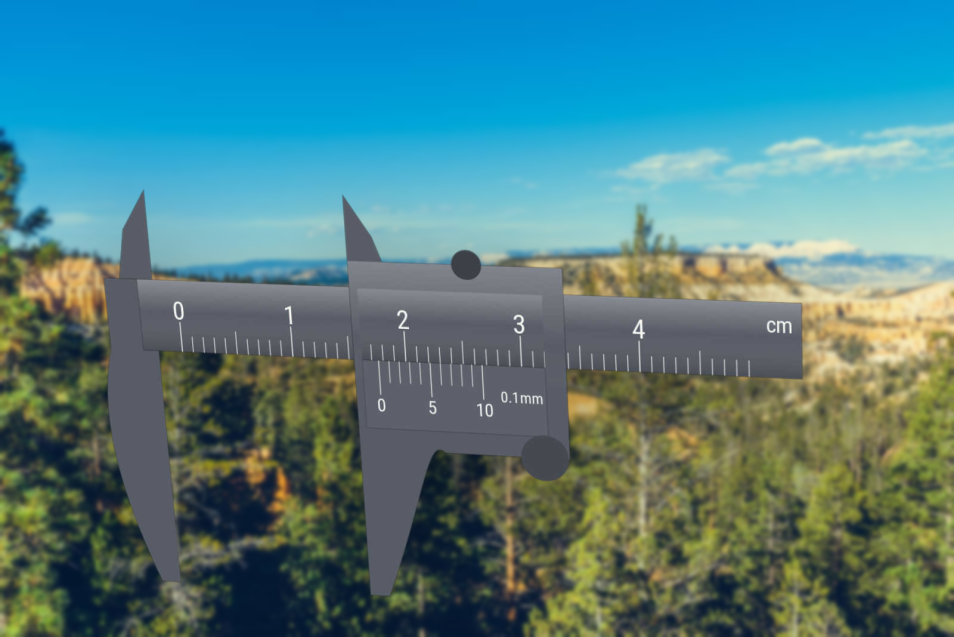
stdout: 17.6 (mm)
